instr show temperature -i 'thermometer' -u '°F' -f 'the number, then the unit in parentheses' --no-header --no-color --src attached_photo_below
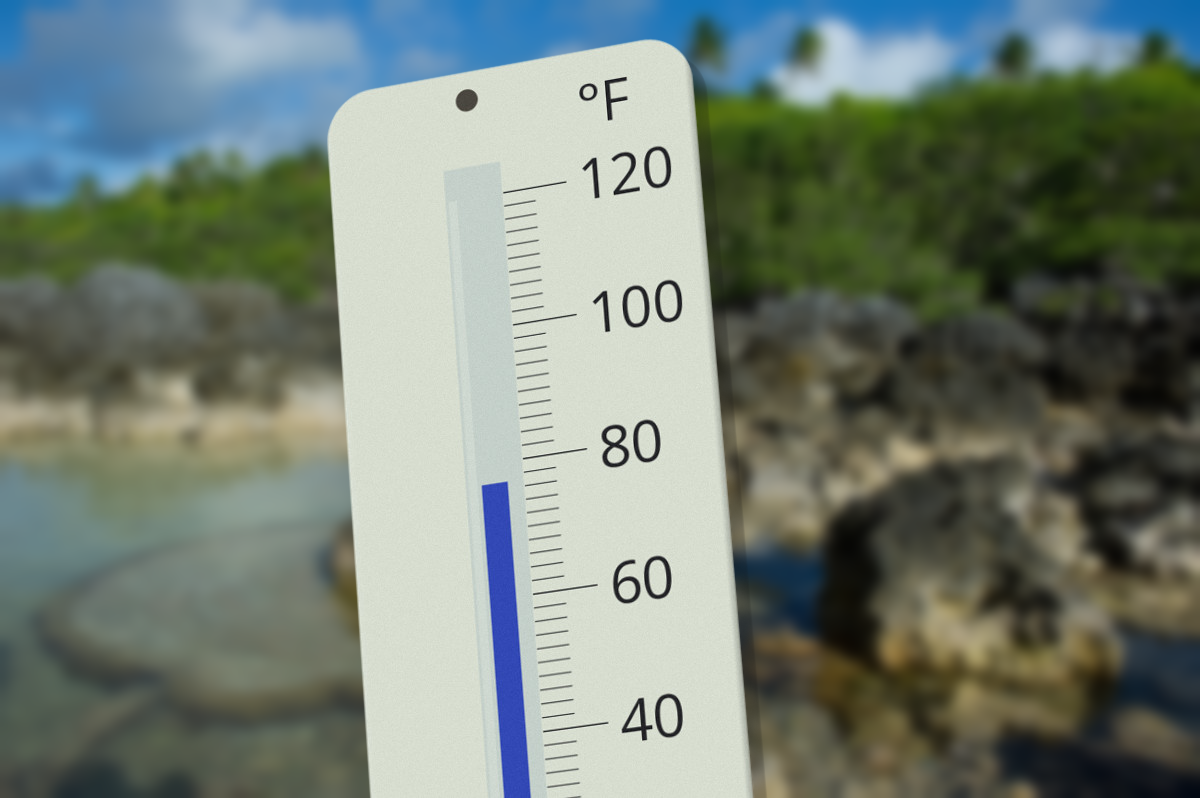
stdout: 77 (°F)
